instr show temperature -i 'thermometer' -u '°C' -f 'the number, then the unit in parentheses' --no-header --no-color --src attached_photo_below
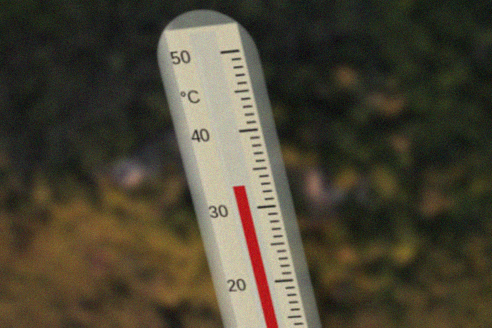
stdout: 33 (°C)
